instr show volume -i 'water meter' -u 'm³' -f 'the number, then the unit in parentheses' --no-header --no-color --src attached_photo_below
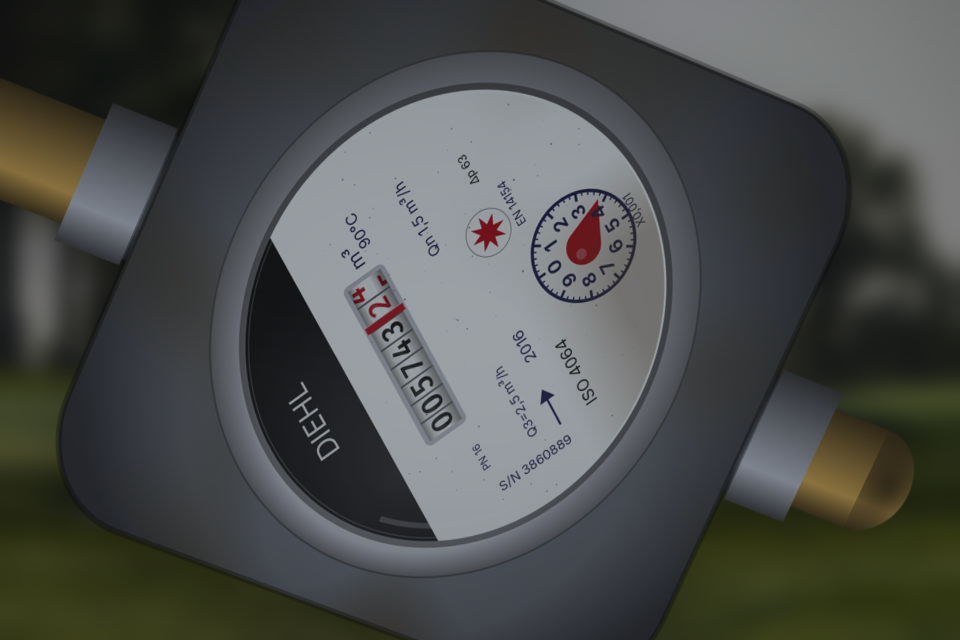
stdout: 5743.243 (m³)
